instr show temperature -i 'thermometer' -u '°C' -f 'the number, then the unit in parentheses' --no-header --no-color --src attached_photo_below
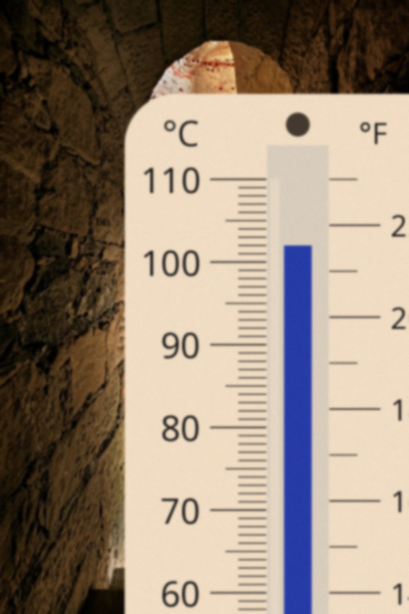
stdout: 102 (°C)
